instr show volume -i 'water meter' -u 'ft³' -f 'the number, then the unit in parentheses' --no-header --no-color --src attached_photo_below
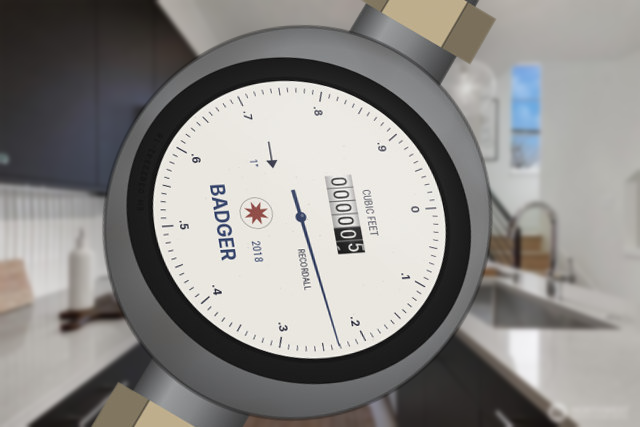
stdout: 5.23 (ft³)
